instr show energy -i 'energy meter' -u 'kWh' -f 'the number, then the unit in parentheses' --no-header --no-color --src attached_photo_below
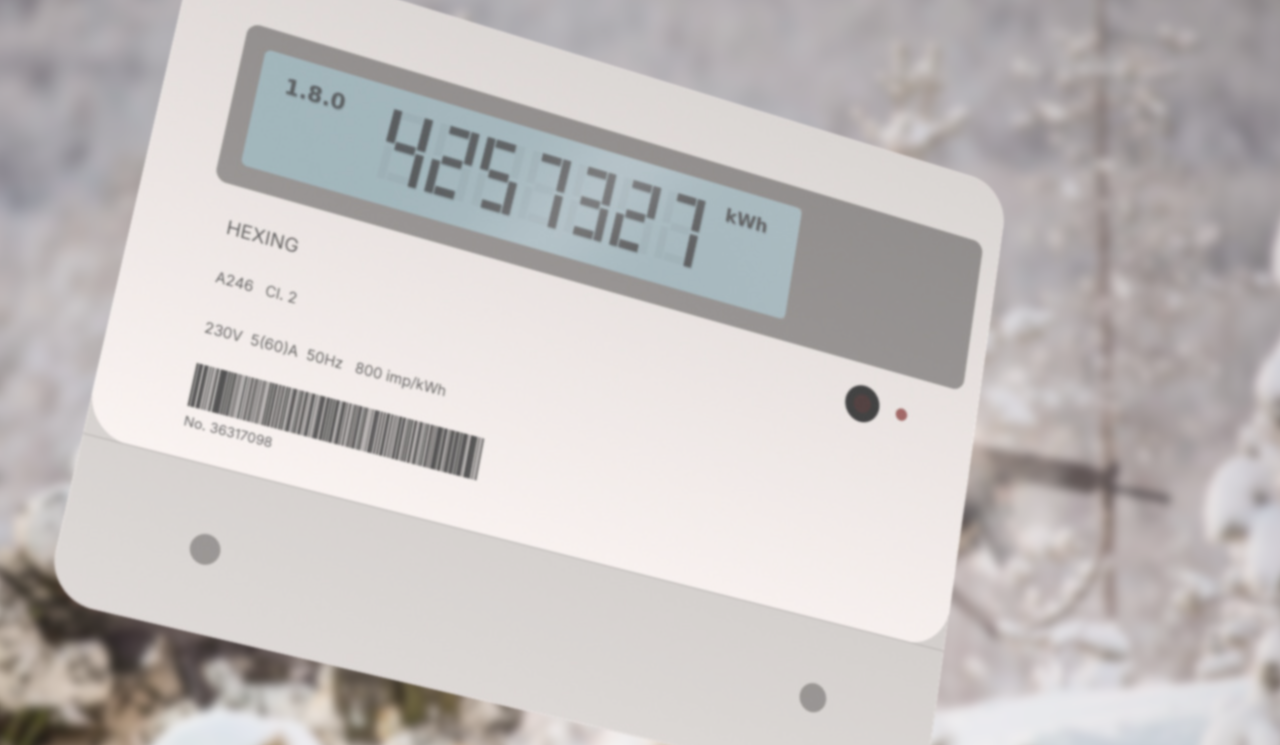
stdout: 4257327 (kWh)
